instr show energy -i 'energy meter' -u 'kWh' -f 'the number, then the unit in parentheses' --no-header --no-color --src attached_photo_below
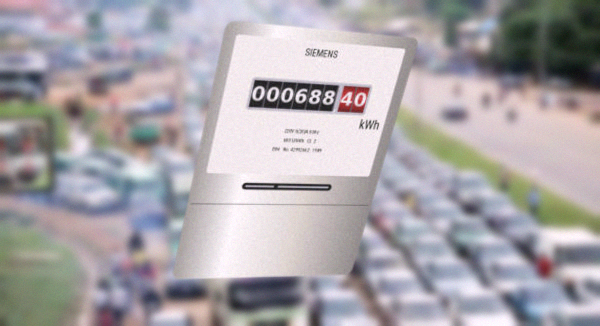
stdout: 688.40 (kWh)
